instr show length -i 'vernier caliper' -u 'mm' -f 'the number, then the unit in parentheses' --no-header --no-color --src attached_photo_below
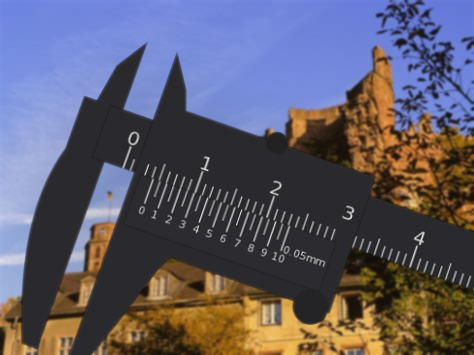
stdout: 4.2 (mm)
